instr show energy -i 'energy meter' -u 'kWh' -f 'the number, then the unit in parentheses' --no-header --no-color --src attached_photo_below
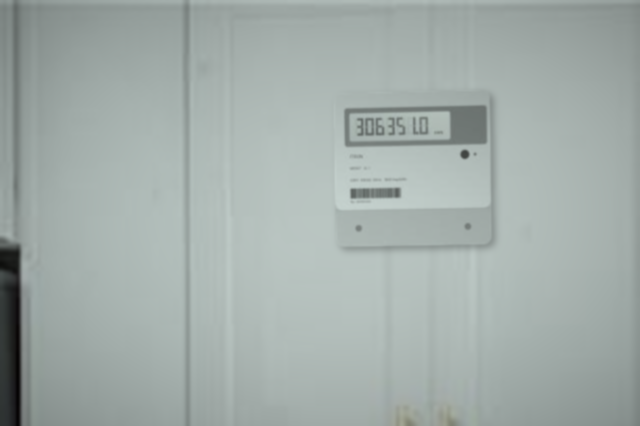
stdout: 306351.0 (kWh)
